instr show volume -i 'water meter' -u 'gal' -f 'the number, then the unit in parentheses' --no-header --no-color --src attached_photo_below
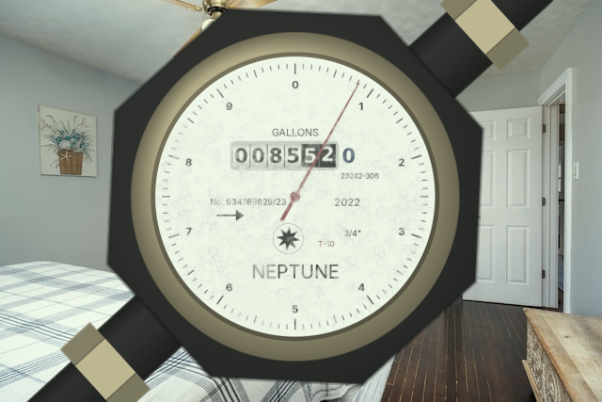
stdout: 85520.8 (gal)
